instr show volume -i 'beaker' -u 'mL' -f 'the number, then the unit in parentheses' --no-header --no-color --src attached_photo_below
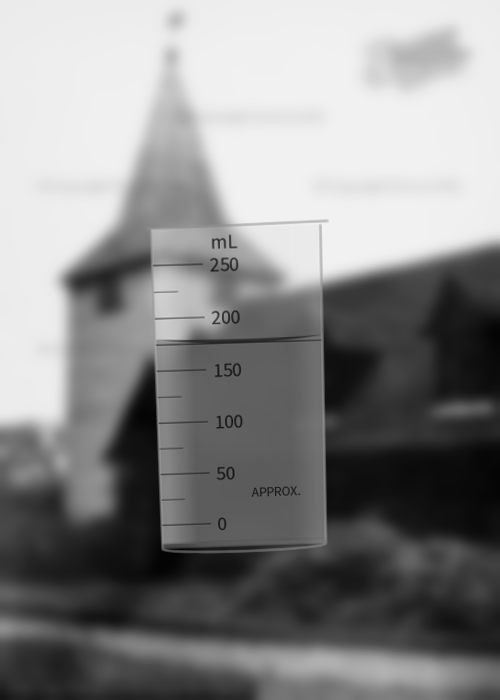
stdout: 175 (mL)
